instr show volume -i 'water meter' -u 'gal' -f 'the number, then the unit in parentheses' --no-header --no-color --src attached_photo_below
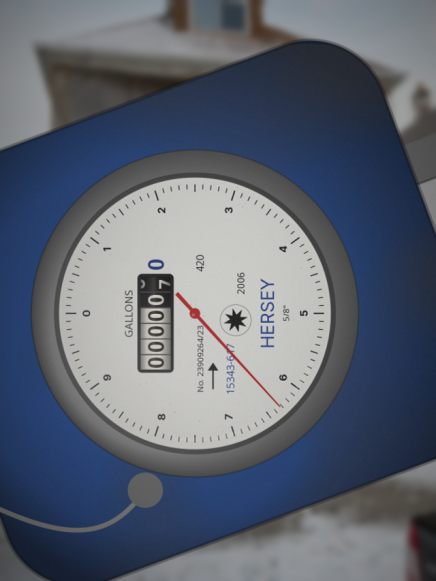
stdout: 66.3 (gal)
